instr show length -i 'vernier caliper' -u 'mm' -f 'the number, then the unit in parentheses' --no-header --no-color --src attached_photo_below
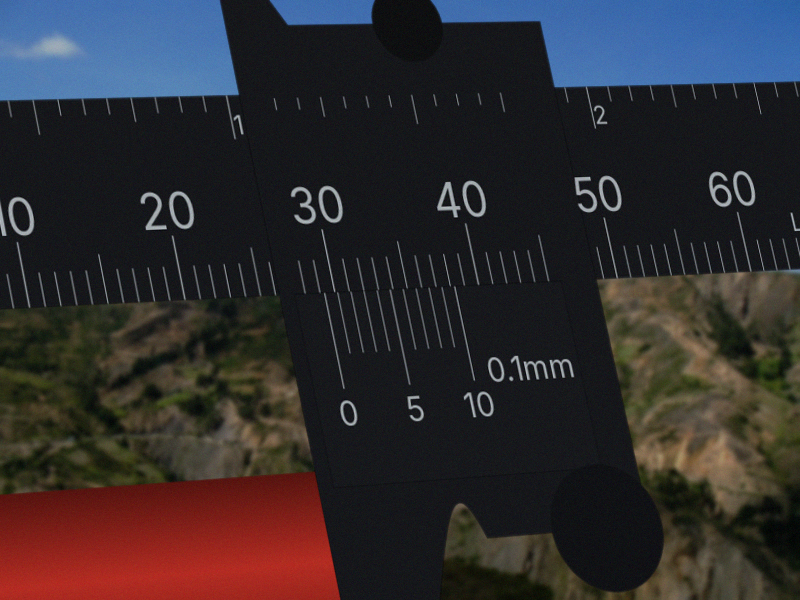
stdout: 29.3 (mm)
